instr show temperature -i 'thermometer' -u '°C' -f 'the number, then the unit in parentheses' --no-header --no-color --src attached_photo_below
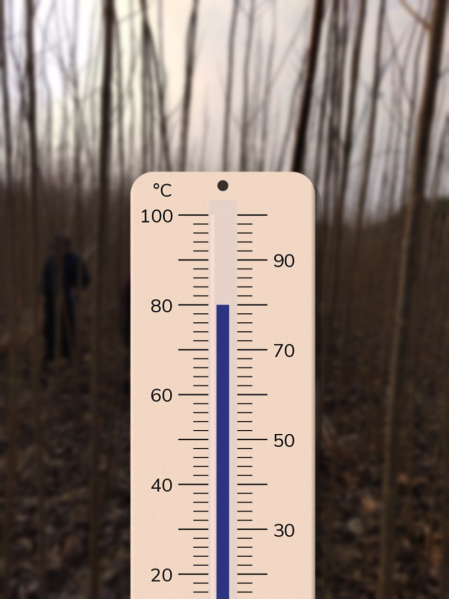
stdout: 80 (°C)
